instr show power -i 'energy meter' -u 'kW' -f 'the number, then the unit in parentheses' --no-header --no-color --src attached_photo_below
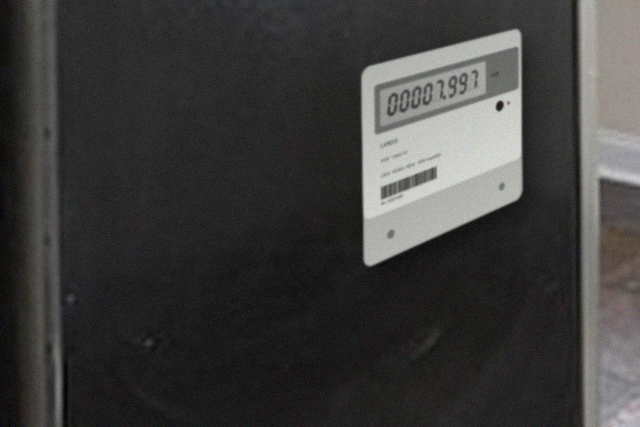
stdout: 7.997 (kW)
